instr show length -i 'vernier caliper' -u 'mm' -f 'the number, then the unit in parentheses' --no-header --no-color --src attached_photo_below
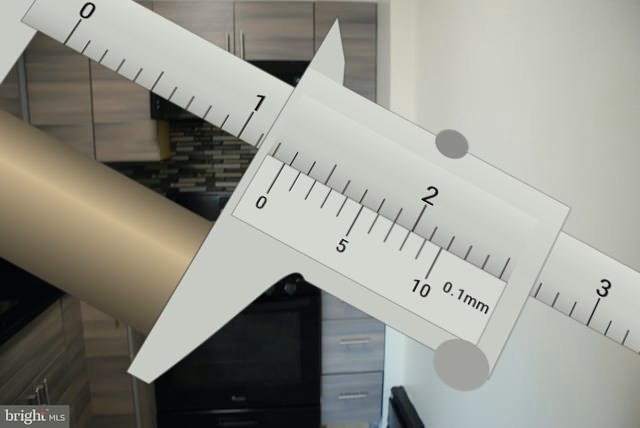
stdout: 12.7 (mm)
